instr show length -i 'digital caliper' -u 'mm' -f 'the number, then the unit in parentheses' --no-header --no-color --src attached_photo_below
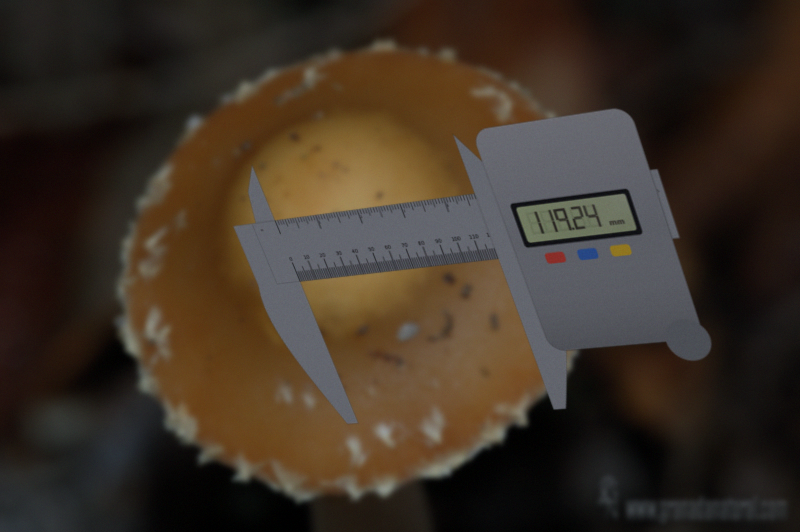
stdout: 119.24 (mm)
